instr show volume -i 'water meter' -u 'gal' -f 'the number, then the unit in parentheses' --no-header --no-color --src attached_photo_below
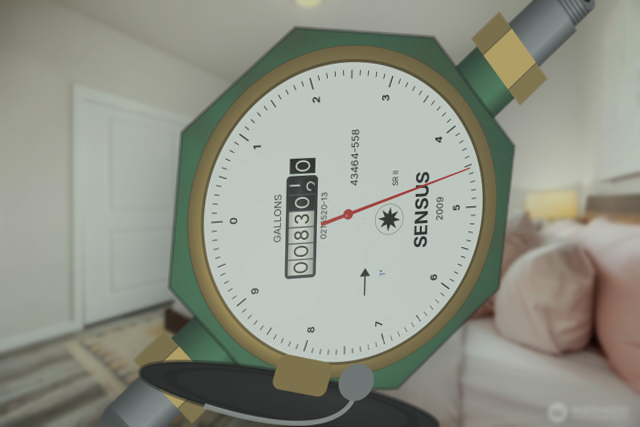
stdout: 83014.5 (gal)
